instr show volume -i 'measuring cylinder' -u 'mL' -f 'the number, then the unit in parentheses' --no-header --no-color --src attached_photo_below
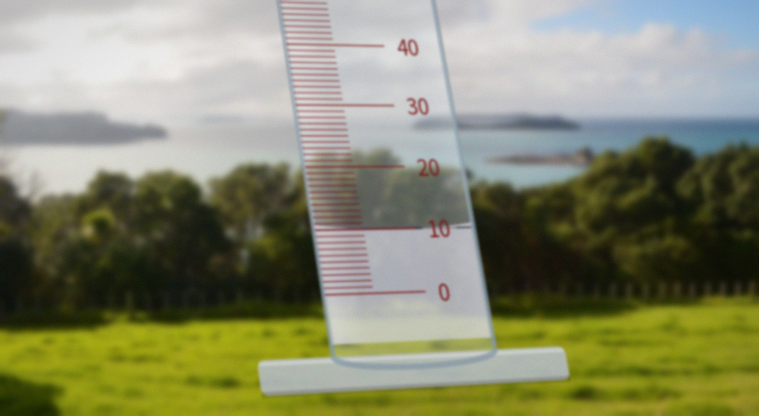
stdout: 10 (mL)
